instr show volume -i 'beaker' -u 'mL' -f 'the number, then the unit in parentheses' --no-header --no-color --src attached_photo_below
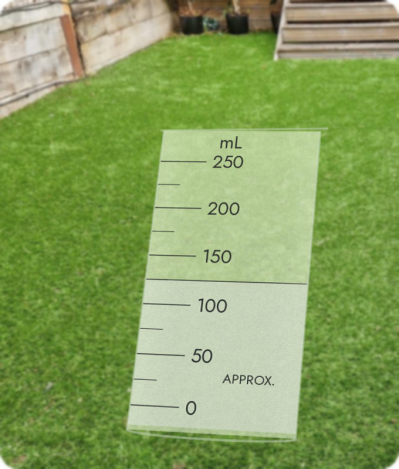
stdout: 125 (mL)
